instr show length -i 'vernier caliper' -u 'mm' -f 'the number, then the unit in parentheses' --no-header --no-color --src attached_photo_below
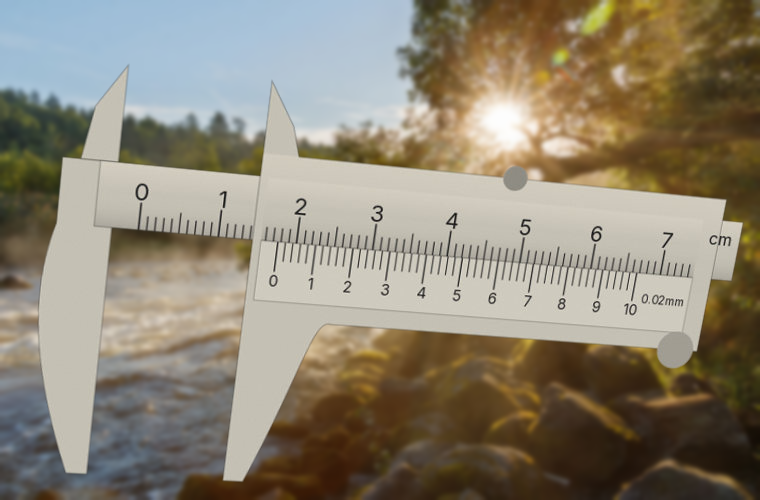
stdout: 17.6 (mm)
